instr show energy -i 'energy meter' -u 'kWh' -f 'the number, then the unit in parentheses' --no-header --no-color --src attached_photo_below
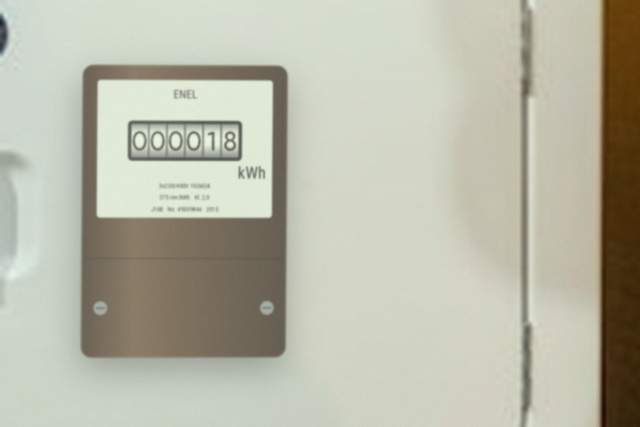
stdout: 18 (kWh)
